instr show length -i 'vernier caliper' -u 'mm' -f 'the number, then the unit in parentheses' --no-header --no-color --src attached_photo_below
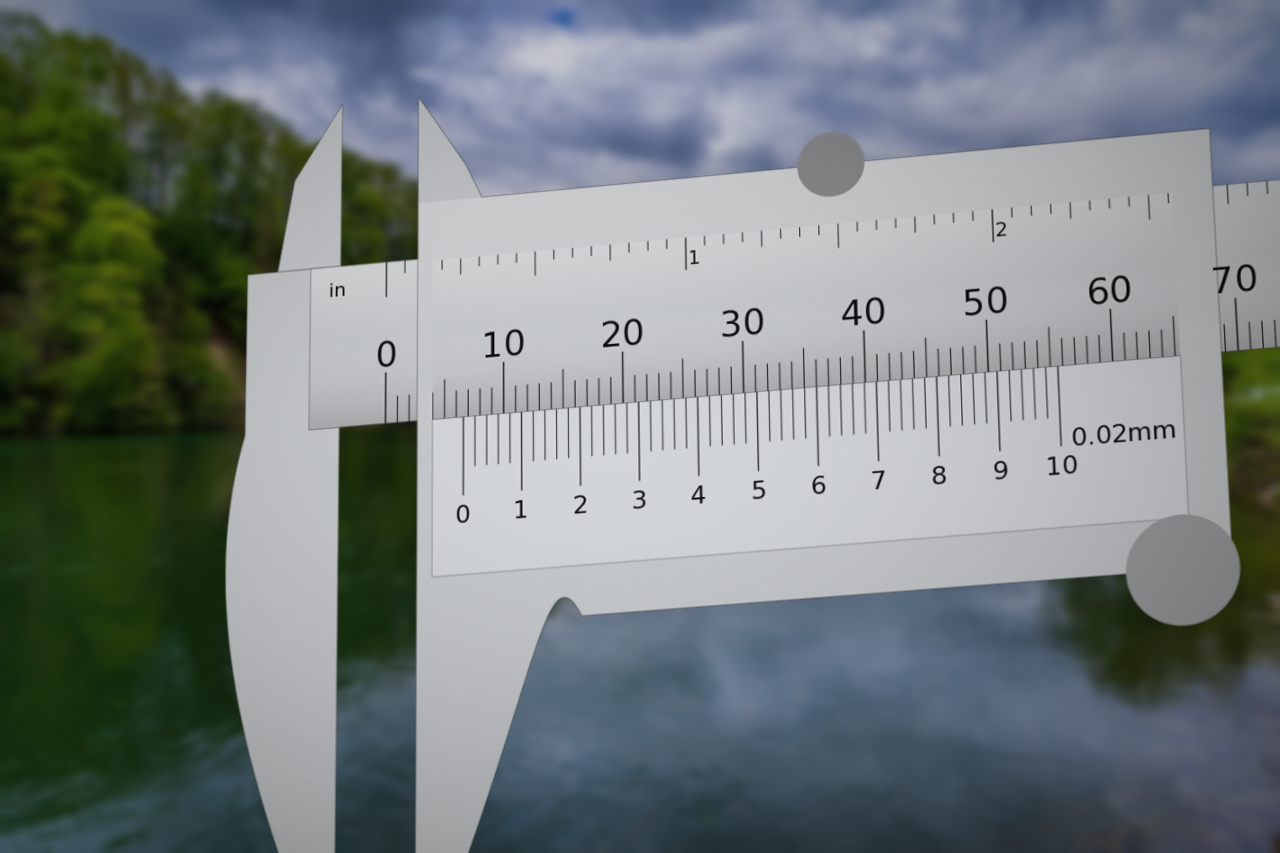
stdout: 6.6 (mm)
